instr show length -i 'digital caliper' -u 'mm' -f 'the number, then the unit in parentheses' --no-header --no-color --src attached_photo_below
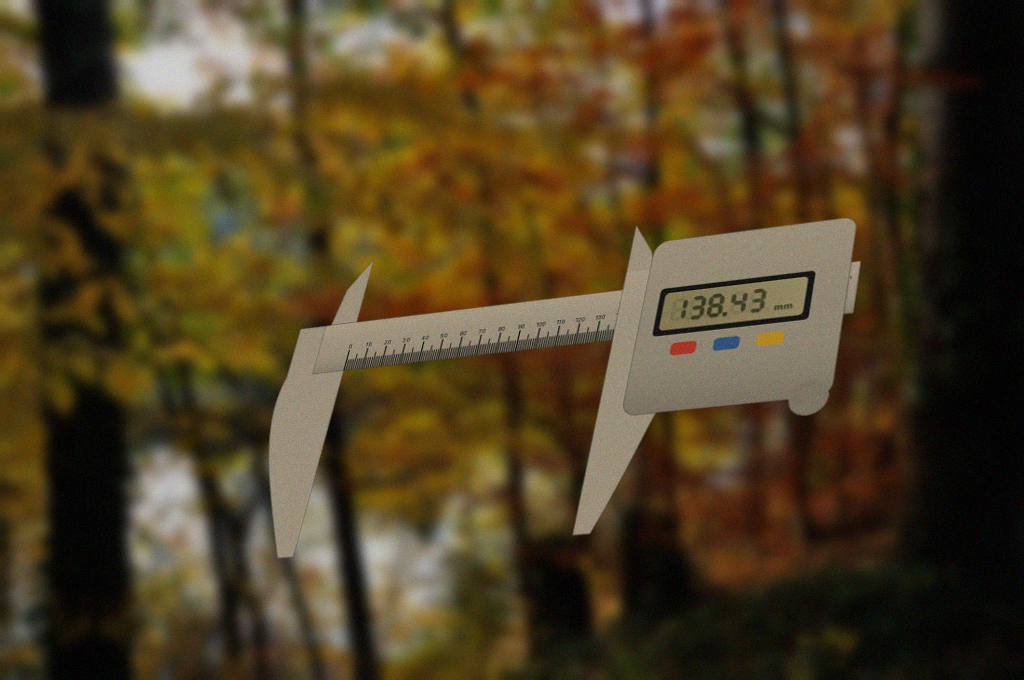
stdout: 138.43 (mm)
